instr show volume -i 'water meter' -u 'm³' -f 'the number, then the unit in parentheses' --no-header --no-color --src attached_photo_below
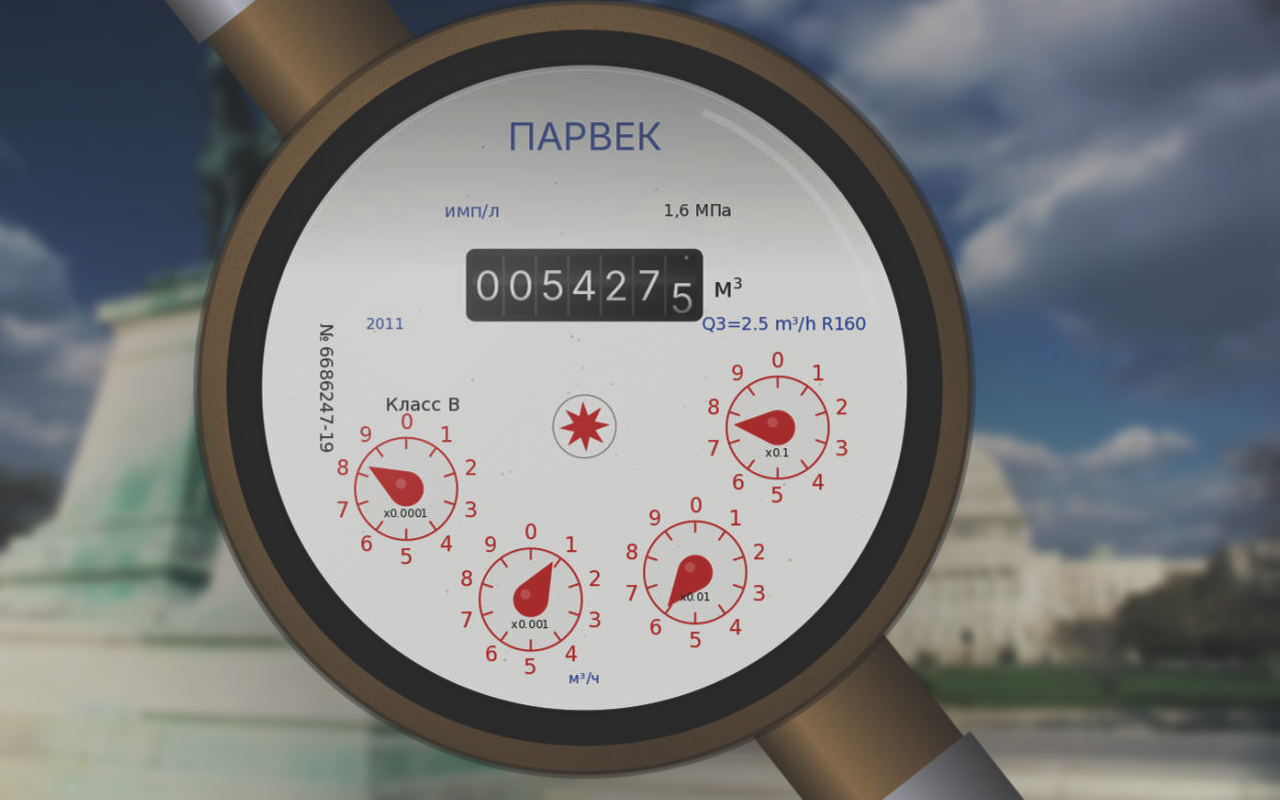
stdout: 54274.7608 (m³)
